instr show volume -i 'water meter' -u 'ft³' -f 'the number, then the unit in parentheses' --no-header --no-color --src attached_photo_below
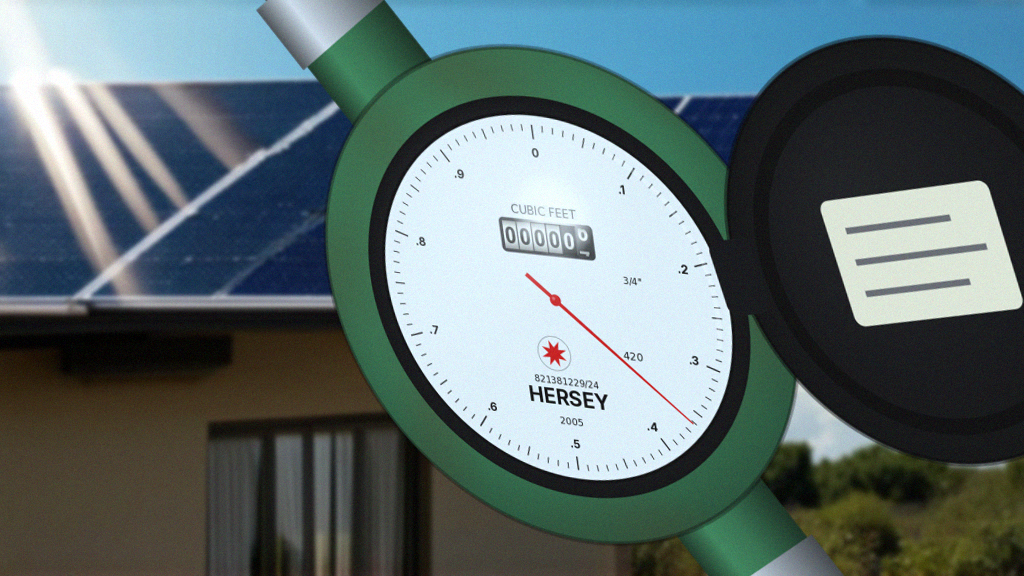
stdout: 6.36 (ft³)
